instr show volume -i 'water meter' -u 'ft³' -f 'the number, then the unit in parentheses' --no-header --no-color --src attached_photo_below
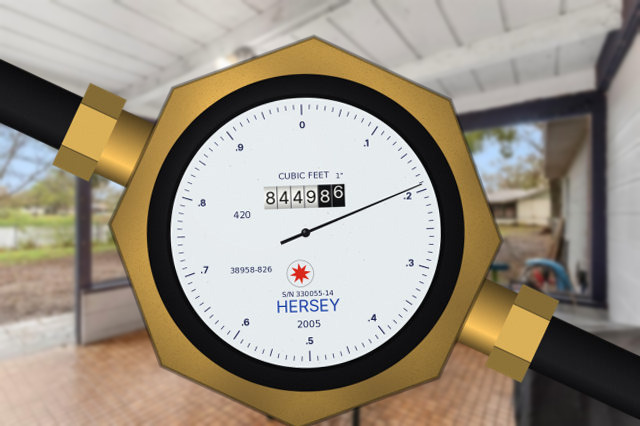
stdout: 844986.19 (ft³)
